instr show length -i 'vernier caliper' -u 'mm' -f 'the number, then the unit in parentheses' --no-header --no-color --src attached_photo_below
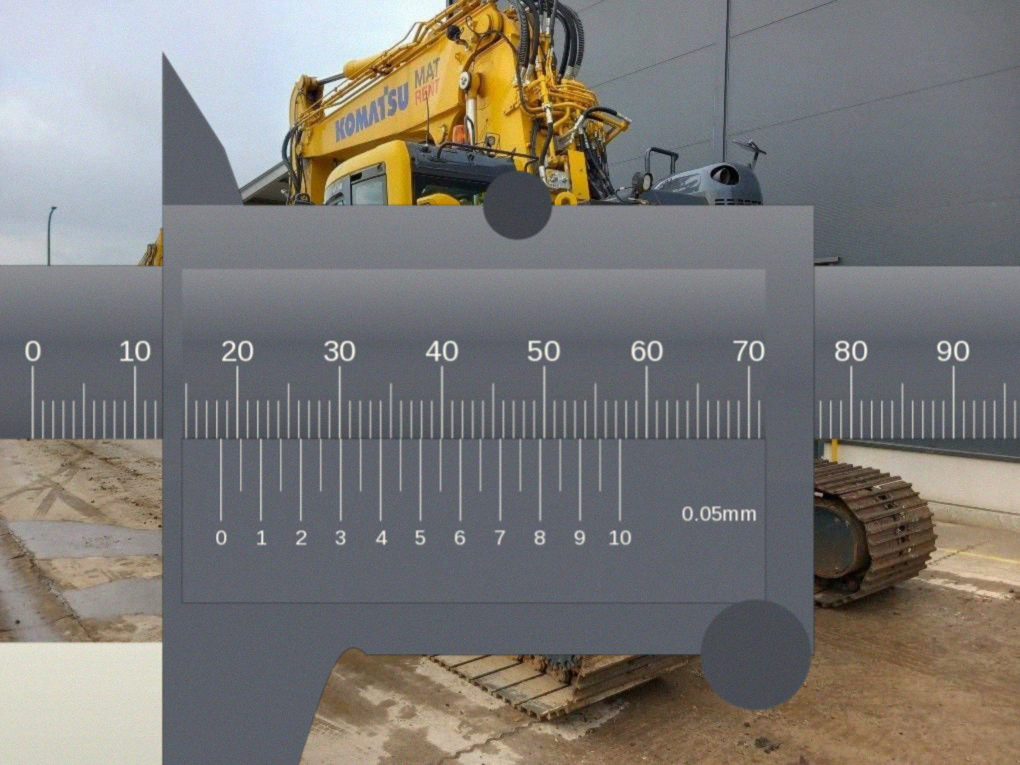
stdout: 18.4 (mm)
